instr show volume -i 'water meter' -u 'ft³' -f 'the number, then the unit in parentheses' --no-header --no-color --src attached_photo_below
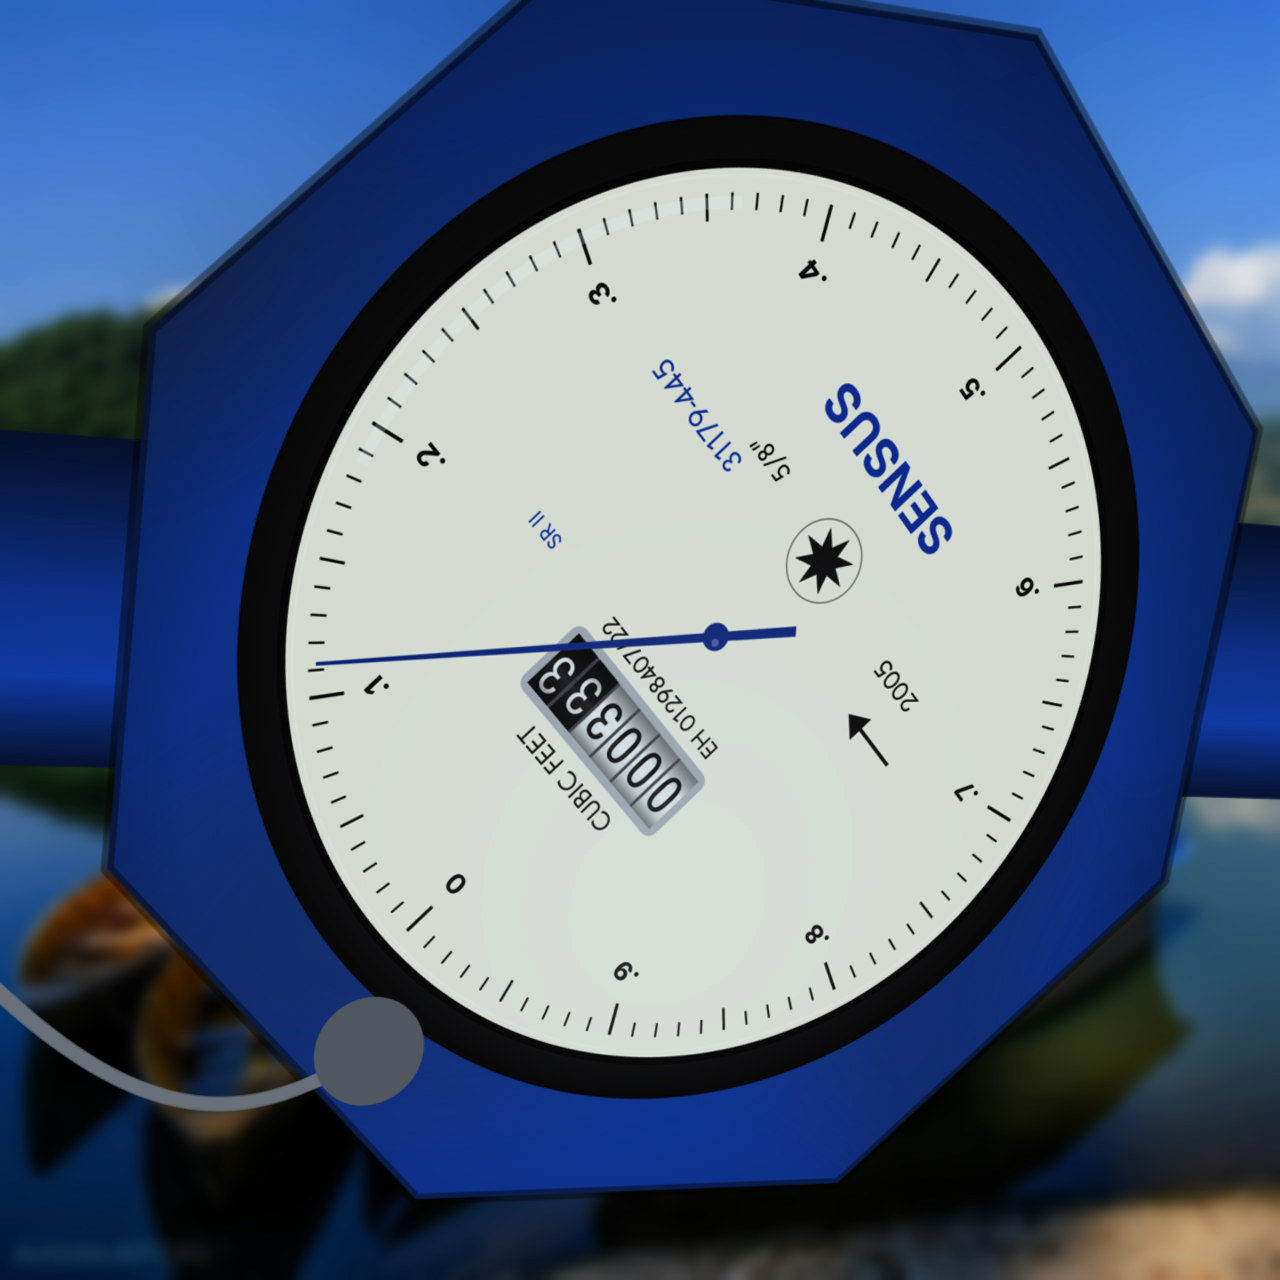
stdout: 333.11 (ft³)
